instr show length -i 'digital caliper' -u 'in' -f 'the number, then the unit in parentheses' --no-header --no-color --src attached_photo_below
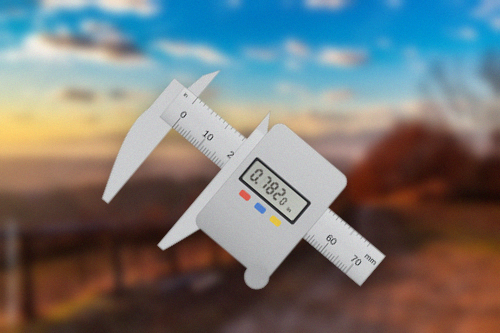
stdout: 0.7820 (in)
